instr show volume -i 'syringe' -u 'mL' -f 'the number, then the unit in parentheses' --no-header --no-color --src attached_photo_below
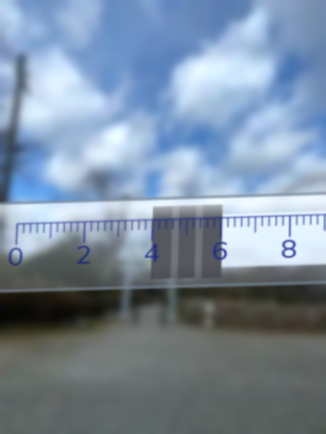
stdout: 4 (mL)
